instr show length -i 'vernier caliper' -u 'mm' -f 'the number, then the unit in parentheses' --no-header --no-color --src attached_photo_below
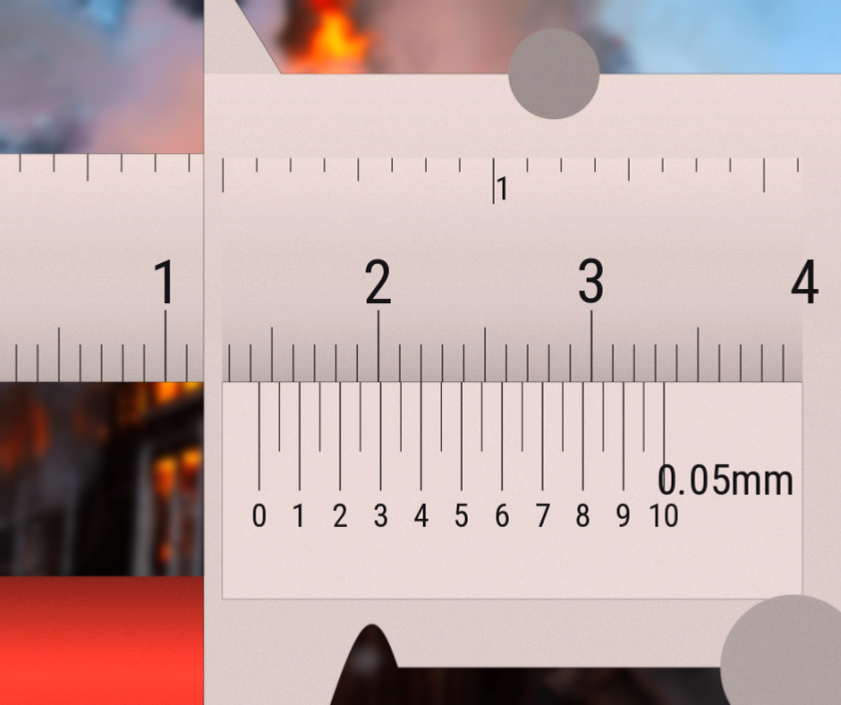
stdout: 14.40 (mm)
